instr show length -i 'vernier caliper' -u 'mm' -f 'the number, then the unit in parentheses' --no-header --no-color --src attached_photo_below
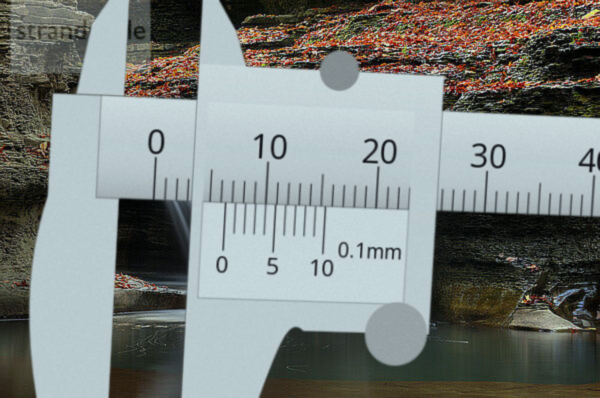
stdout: 6.4 (mm)
